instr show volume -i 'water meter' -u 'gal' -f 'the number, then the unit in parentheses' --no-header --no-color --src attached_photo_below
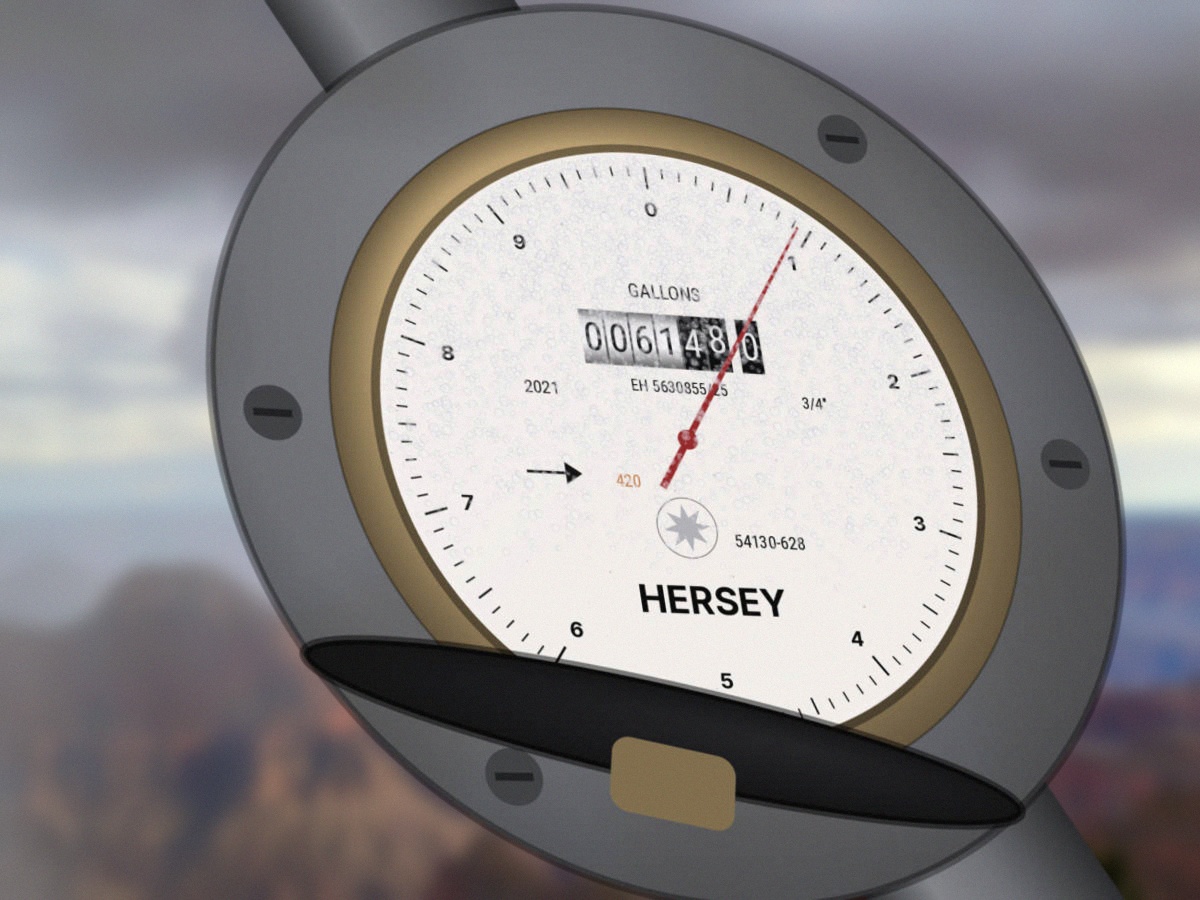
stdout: 61480.9 (gal)
